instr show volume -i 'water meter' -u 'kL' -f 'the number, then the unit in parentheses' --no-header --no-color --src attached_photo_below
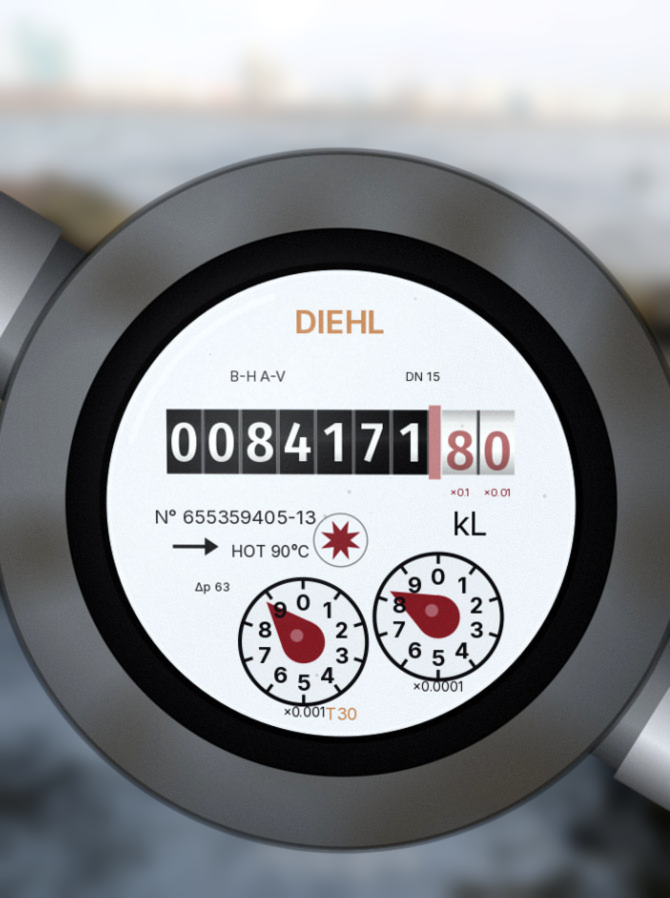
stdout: 84171.7988 (kL)
